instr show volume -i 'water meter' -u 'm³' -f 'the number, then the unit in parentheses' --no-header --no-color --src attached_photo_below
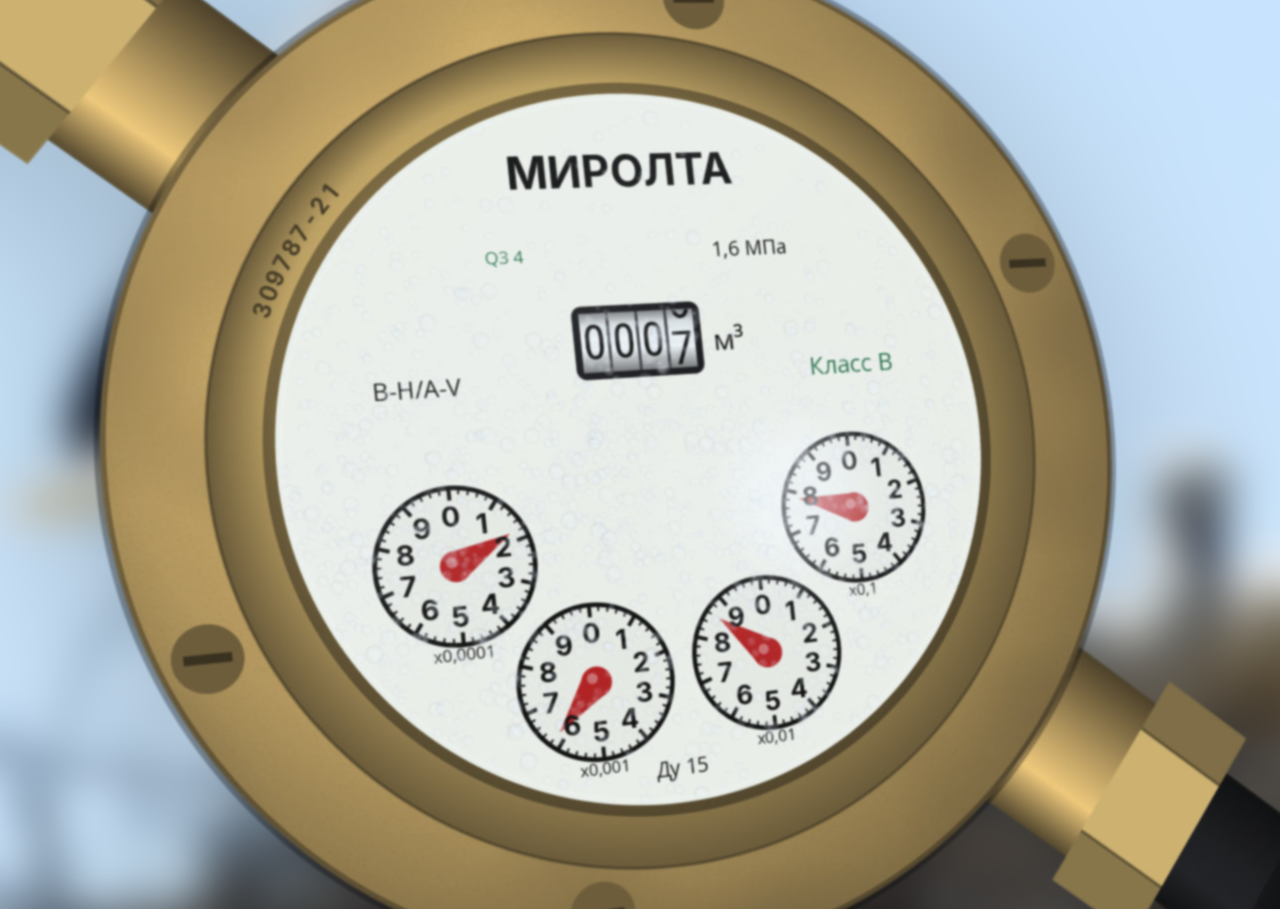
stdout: 6.7861 (m³)
